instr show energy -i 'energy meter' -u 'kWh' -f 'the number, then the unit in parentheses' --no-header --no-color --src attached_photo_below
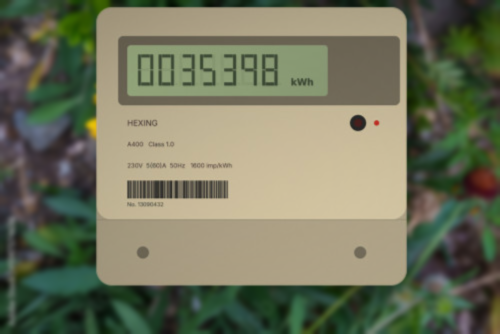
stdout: 35398 (kWh)
